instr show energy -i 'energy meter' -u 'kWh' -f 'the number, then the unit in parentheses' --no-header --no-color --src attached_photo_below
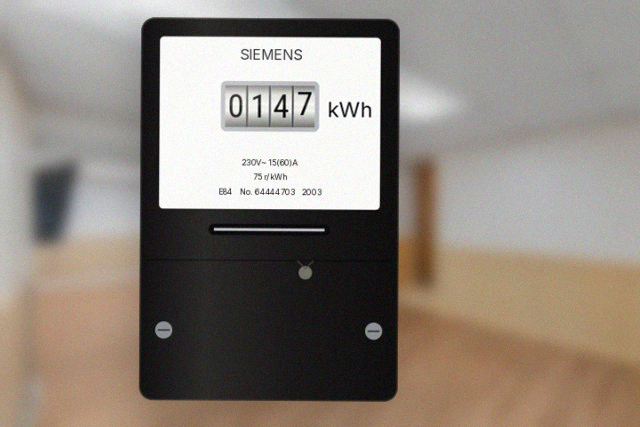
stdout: 147 (kWh)
